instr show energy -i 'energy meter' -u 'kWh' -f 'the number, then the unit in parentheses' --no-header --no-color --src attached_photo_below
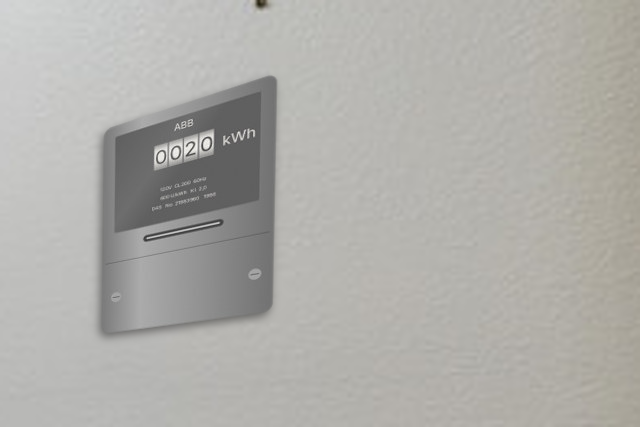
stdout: 20 (kWh)
